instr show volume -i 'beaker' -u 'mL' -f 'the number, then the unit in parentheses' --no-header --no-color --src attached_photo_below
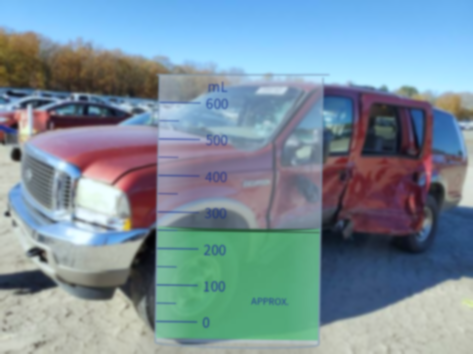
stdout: 250 (mL)
